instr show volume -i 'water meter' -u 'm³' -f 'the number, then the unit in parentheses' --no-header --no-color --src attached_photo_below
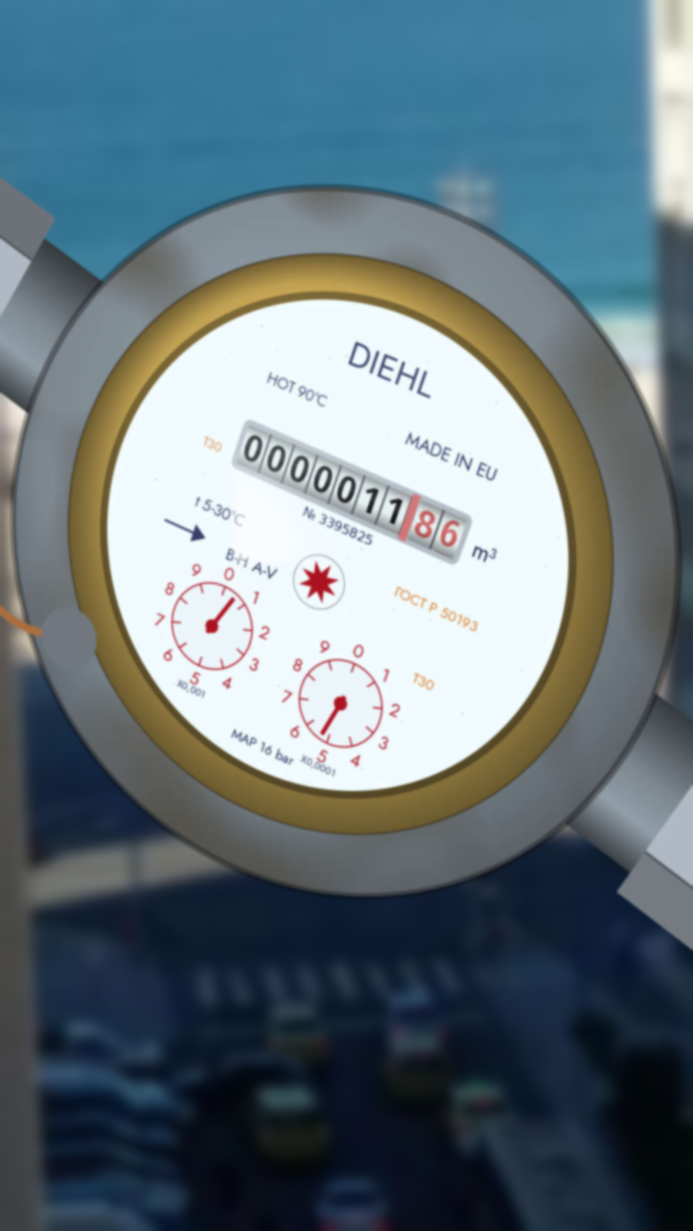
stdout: 11.8605 (m³)
